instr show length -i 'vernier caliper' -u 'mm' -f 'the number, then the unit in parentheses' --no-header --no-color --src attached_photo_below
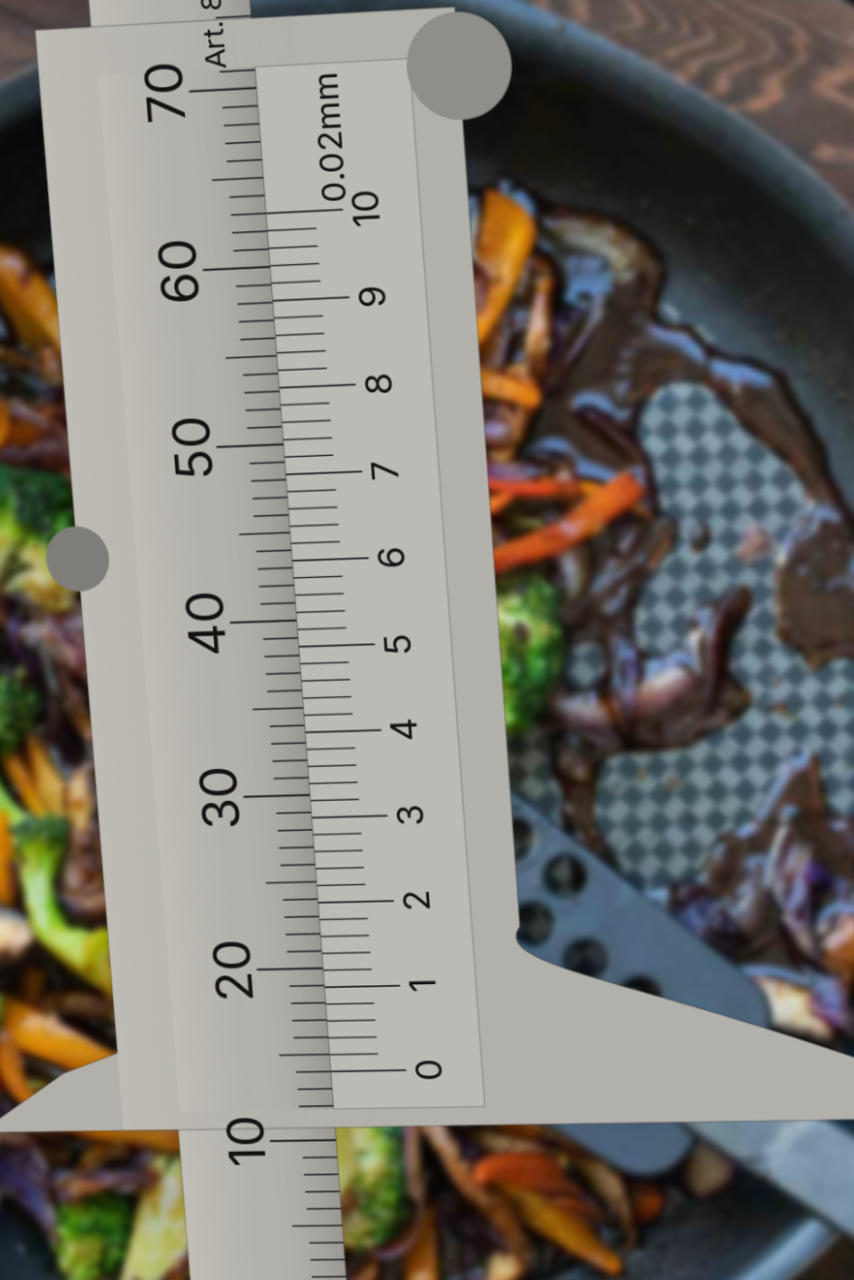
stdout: 14.0 (mm)
